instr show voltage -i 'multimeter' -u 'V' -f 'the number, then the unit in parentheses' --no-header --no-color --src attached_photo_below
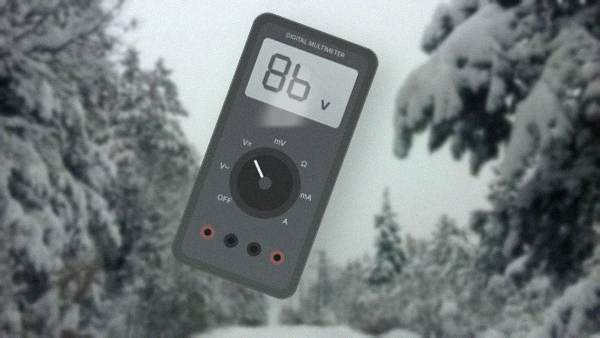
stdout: 86 (V)
